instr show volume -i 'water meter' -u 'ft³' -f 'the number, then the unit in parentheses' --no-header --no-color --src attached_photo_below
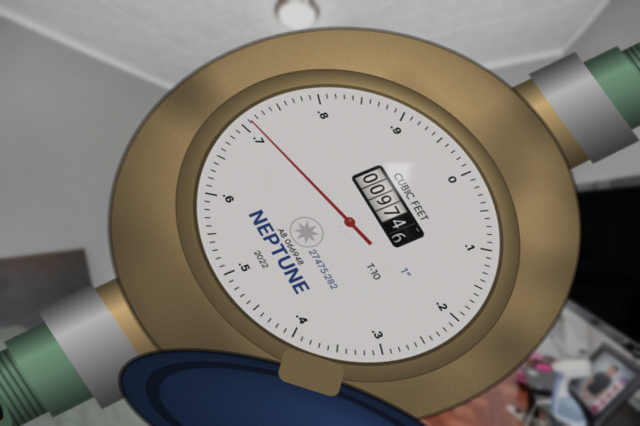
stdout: 9745.71 (ft³)
